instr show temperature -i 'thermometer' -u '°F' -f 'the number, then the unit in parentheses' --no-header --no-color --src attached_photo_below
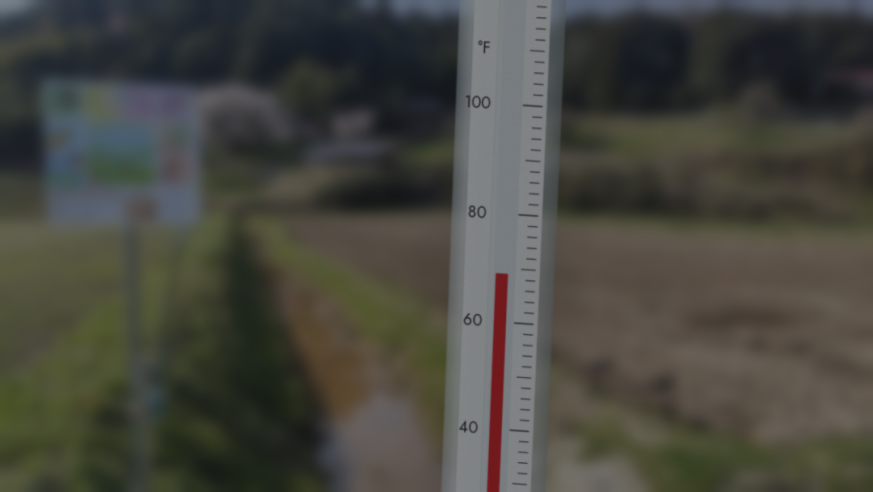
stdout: 69 (°F)
